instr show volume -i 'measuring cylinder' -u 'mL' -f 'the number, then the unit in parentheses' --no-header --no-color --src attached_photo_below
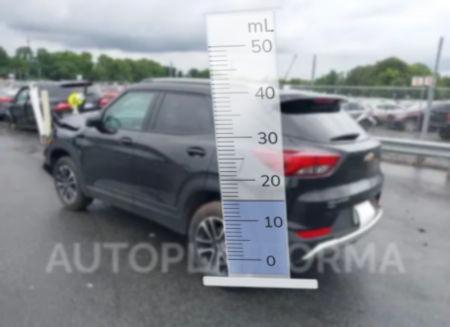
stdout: 15 (mL)
